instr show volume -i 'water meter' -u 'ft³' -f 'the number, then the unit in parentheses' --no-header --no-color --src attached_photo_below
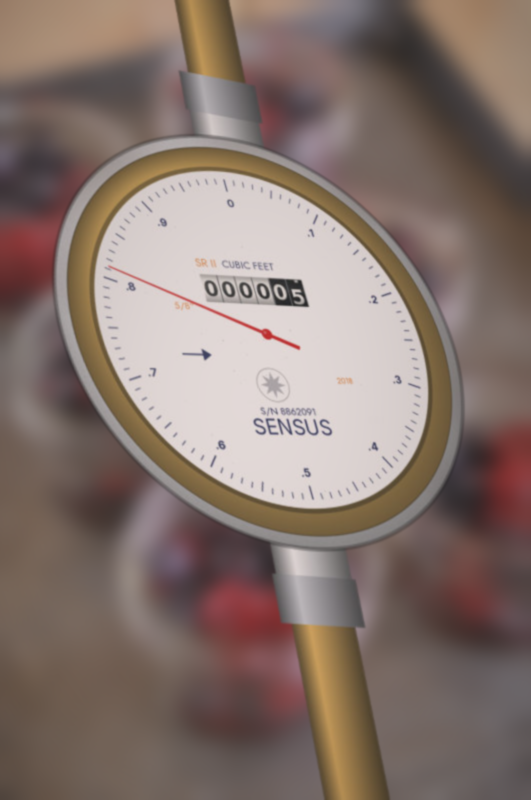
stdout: 4.81 (ft³)
